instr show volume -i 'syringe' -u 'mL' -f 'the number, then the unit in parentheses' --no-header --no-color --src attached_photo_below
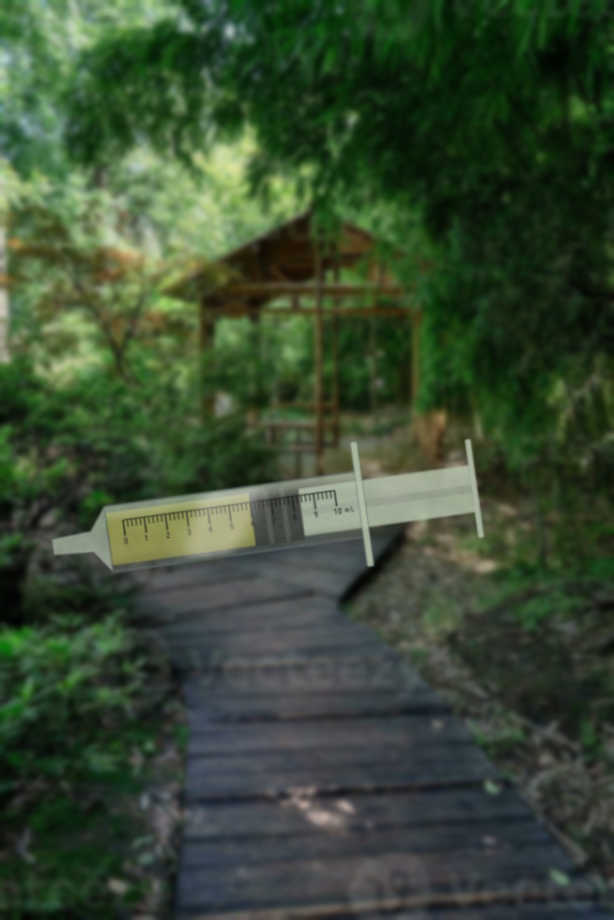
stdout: 6 (mL)
